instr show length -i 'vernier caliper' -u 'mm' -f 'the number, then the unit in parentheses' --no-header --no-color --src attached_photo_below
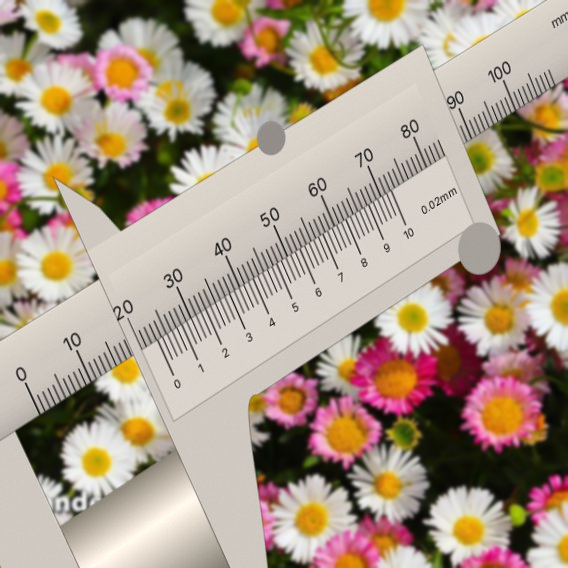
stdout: 23.2 (mm)
